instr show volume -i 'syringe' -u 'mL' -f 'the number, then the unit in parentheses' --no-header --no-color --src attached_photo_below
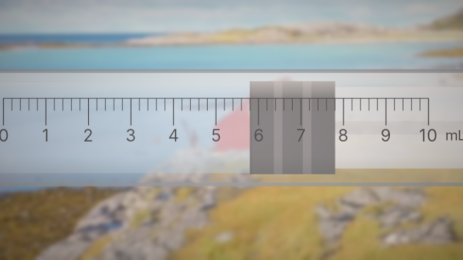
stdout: 5.8 (mL)
